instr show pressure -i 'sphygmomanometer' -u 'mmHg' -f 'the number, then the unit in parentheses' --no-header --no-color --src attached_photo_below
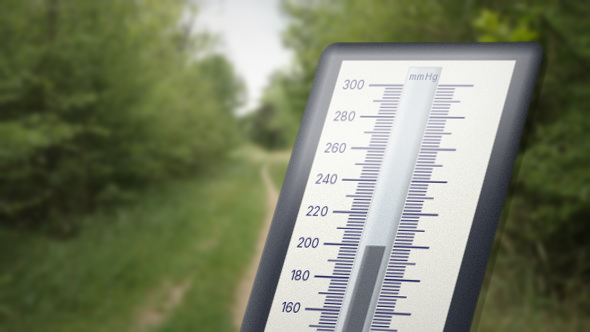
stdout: 200 (mmHg)
